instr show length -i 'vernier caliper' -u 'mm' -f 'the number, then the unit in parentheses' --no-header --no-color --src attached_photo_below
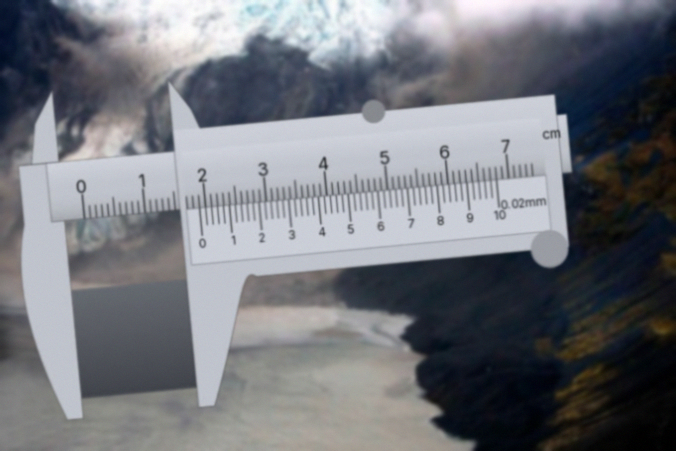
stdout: 19.0 (mm)
